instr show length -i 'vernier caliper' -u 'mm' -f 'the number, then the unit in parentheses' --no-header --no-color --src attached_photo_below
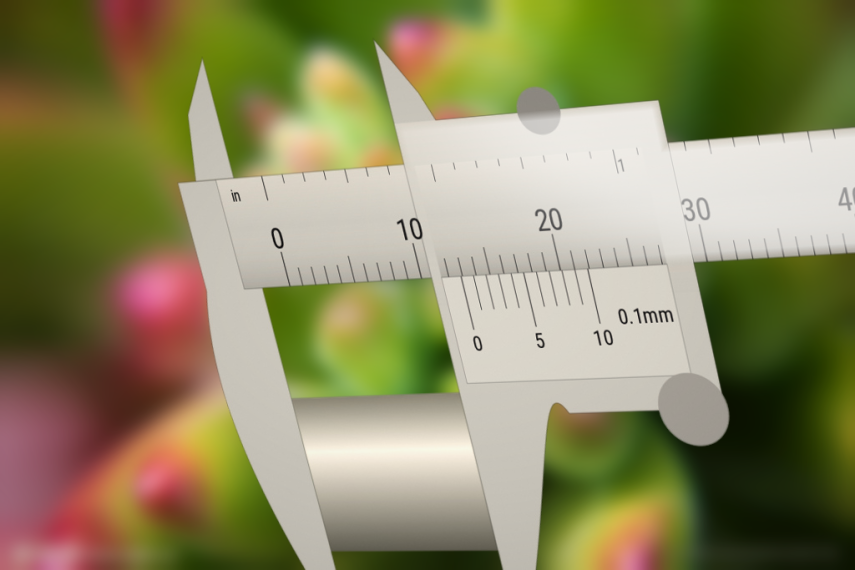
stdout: 12.9 (mm)
